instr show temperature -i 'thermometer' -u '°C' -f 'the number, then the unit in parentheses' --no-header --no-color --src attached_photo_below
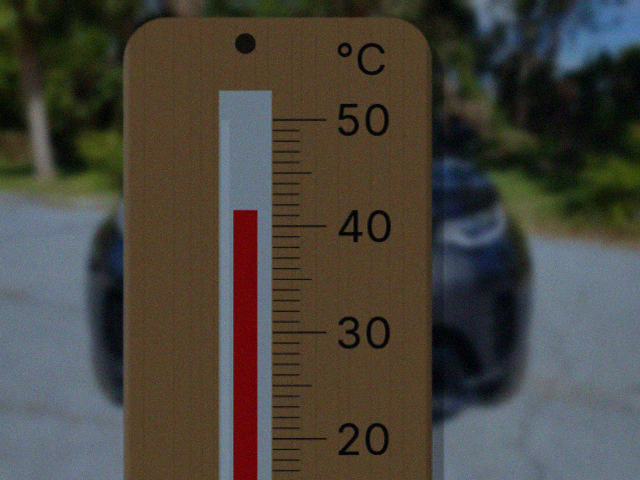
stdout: 41.5 (°C)
